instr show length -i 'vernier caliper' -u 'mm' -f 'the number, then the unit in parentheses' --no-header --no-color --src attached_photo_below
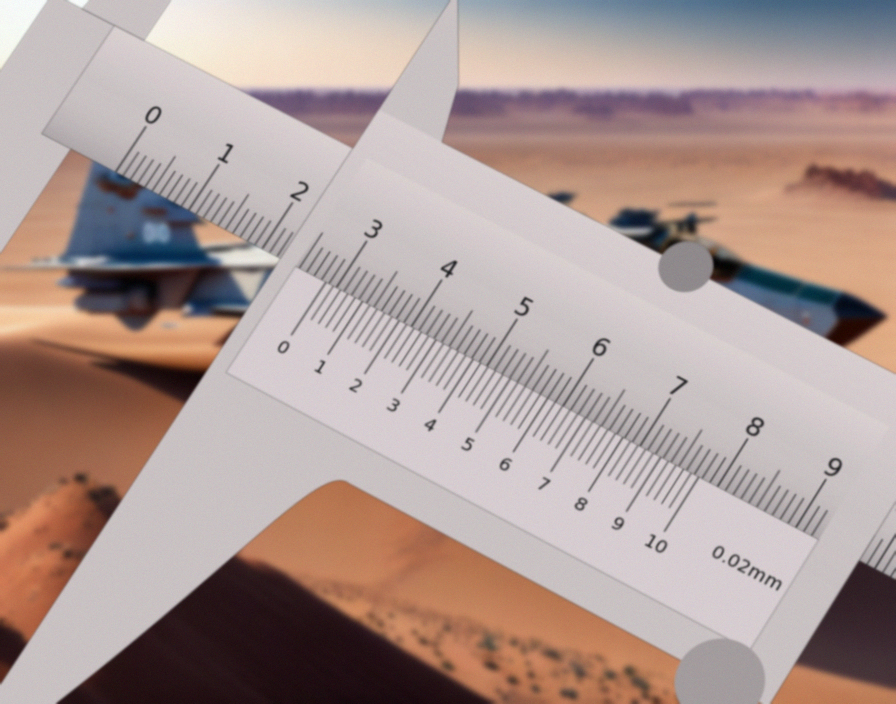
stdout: 28.6 (mm)
